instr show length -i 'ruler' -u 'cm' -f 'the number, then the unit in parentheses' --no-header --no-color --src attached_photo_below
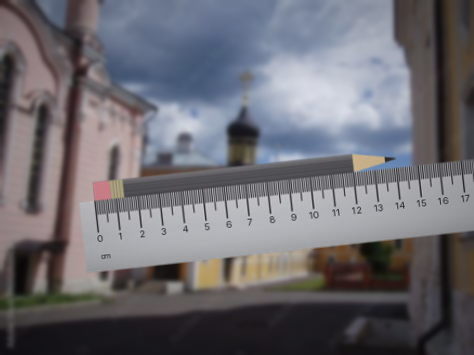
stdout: 14 (cm)
